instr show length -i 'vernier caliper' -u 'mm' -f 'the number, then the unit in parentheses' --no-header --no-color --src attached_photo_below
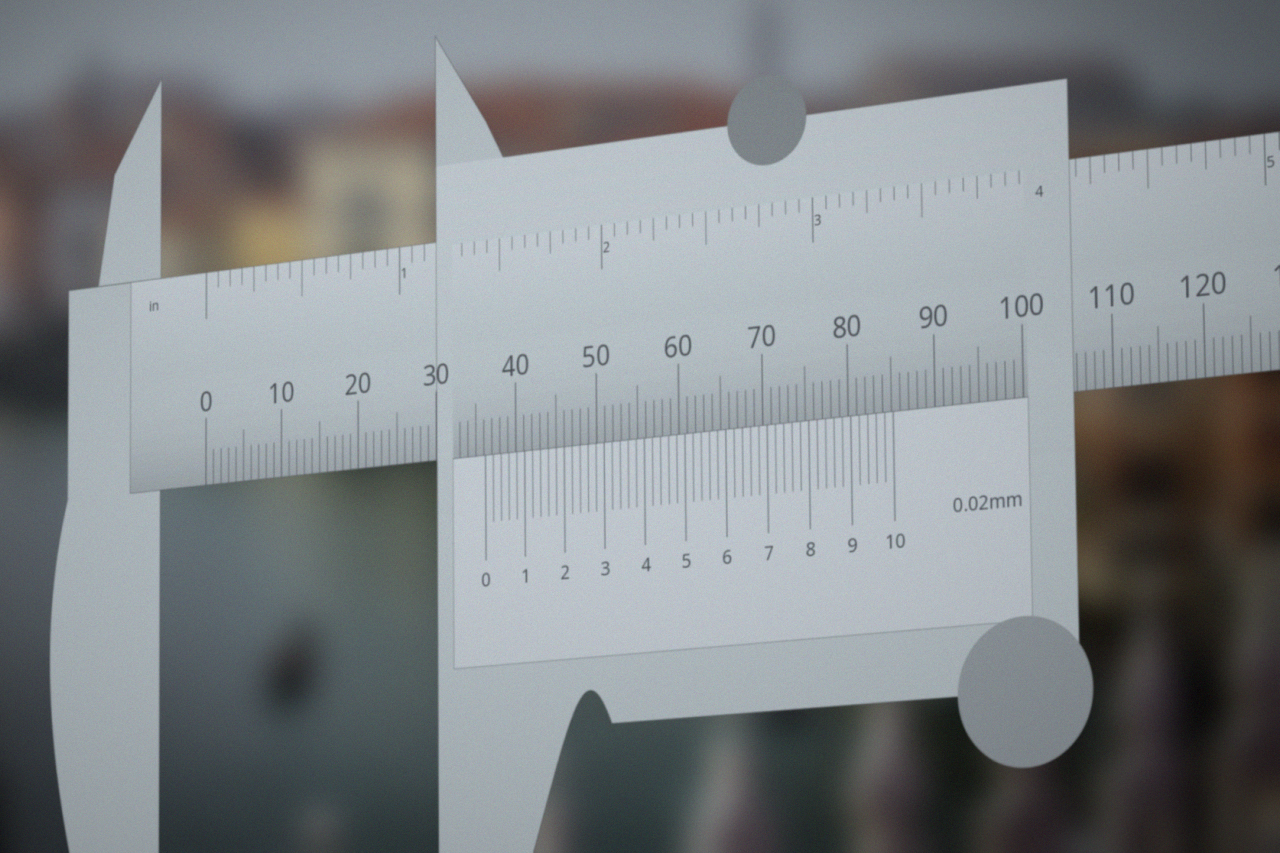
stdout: 36.2 (mm)
